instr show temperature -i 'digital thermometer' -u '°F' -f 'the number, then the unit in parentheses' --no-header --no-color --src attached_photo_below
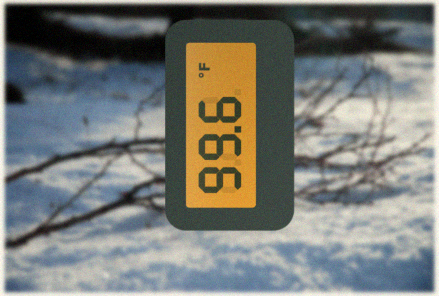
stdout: 99.6 (°F)
